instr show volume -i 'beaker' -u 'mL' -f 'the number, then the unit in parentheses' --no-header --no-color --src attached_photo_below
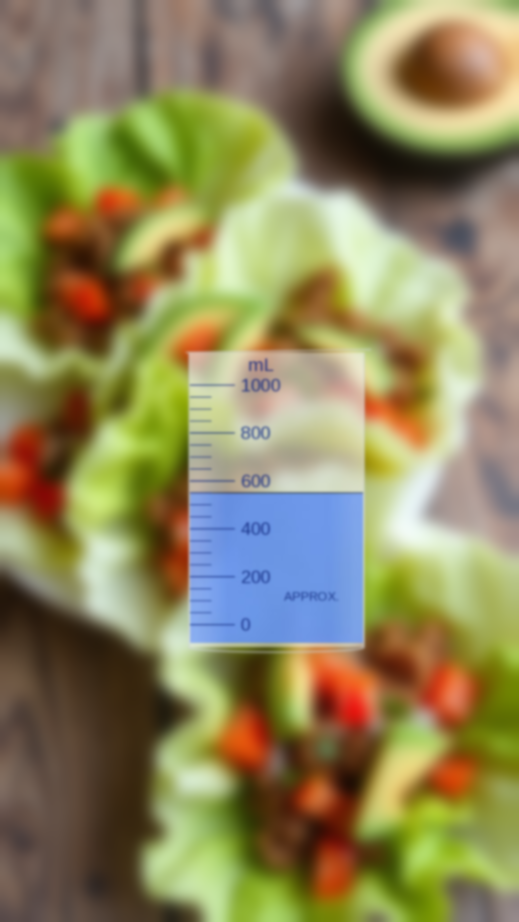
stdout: 550 (mL)
